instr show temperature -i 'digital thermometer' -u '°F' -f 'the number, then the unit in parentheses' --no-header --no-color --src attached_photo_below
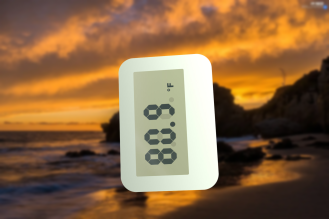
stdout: 80.9 (°F)
